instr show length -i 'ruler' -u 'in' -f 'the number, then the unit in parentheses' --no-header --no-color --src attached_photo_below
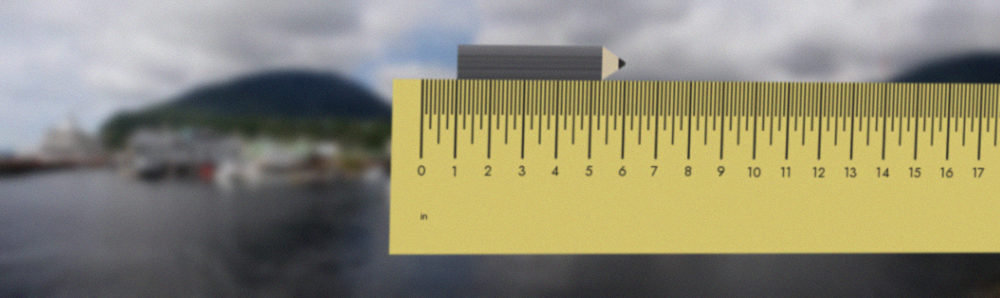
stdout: 5 (in)
